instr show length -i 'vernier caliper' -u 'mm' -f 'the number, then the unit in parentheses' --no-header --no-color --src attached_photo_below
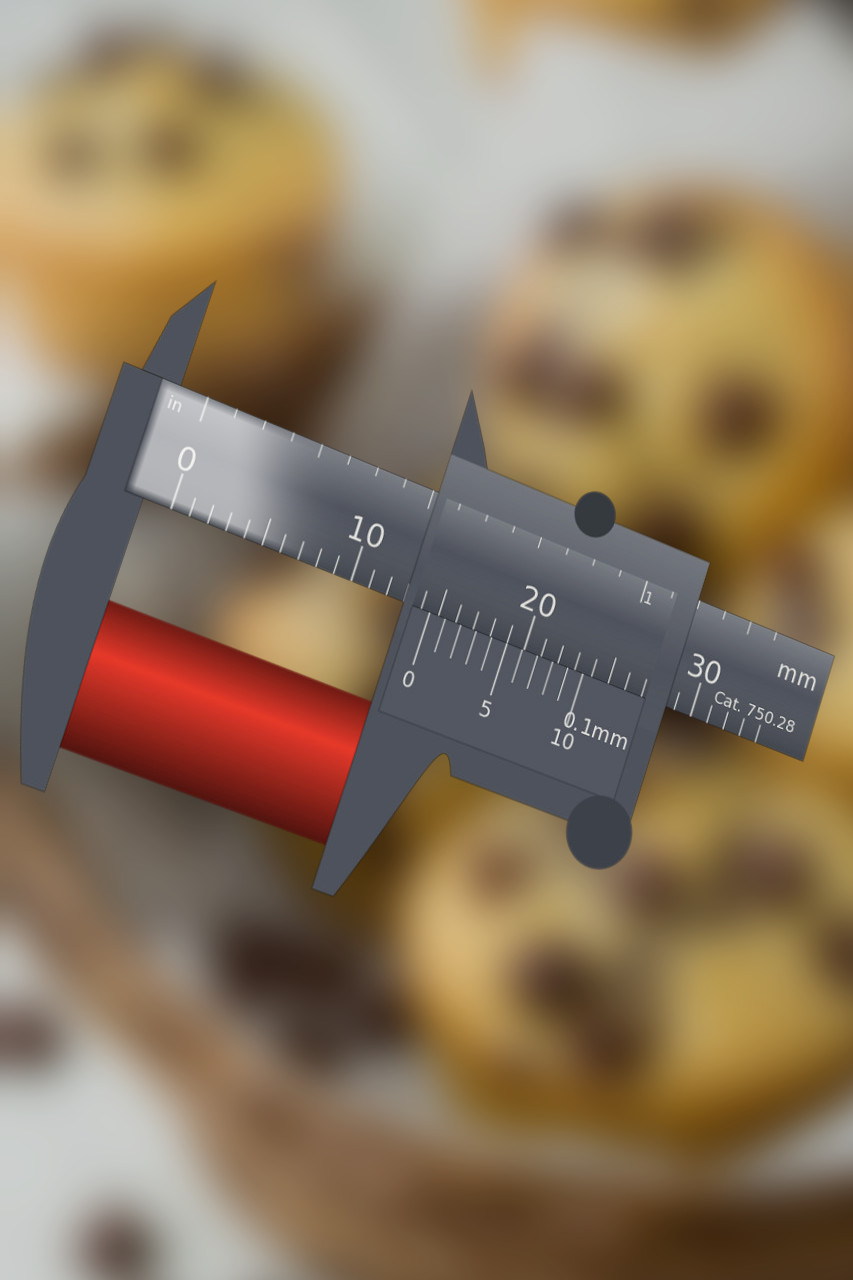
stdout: 14.5 (mm)
